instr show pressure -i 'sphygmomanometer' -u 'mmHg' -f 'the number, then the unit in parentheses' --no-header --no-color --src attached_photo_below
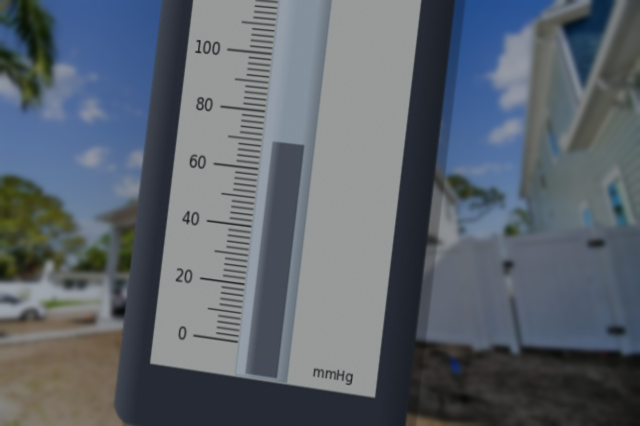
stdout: 70 (mmHg)
